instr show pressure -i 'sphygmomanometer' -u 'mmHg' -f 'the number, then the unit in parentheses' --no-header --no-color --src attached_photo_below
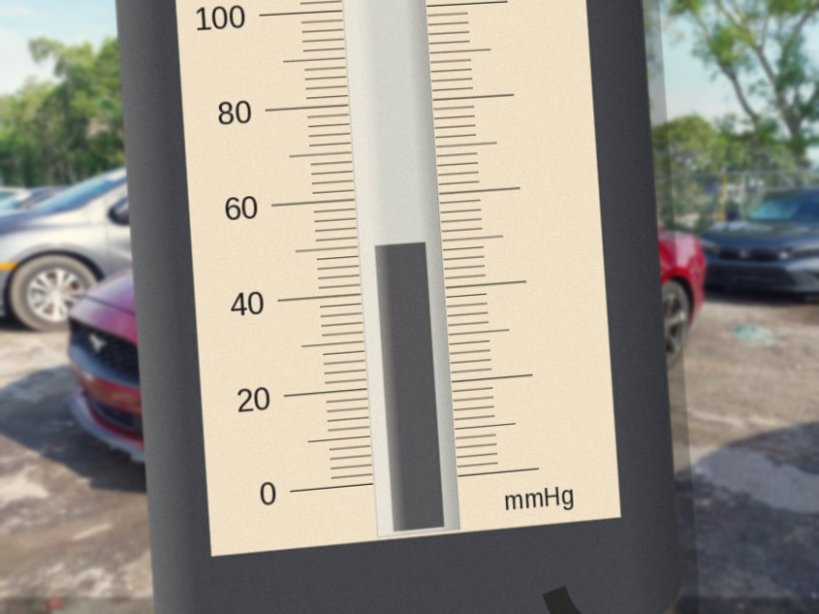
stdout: 50 (mmHg)
